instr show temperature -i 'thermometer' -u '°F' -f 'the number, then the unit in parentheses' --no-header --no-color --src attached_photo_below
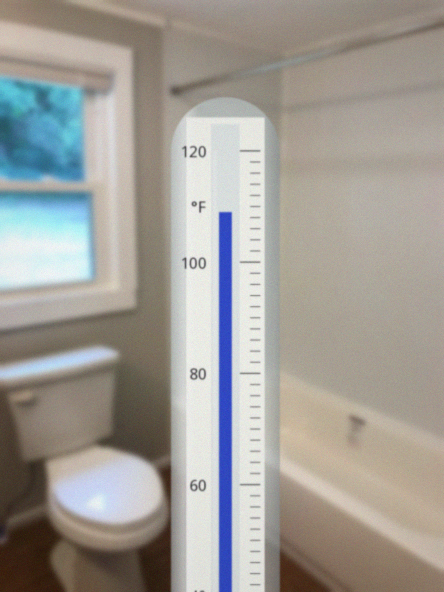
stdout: 109 (°F)
